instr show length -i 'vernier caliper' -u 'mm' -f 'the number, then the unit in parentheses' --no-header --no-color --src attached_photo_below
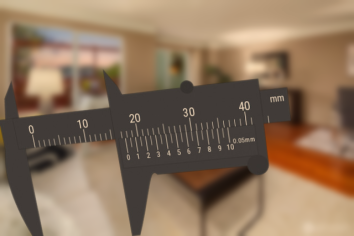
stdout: 17.6 (mm)
